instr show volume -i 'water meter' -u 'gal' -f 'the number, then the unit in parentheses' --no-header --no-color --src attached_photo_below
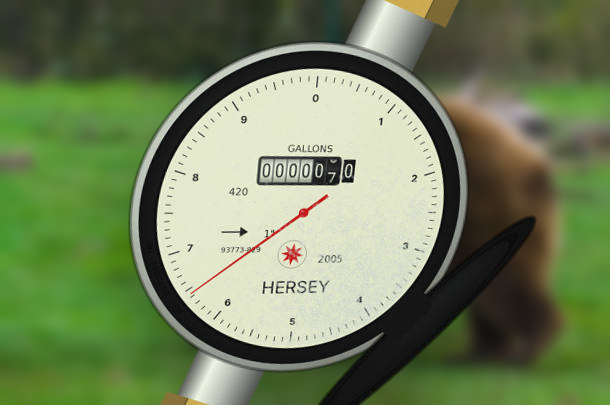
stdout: 66.4 (gal)
